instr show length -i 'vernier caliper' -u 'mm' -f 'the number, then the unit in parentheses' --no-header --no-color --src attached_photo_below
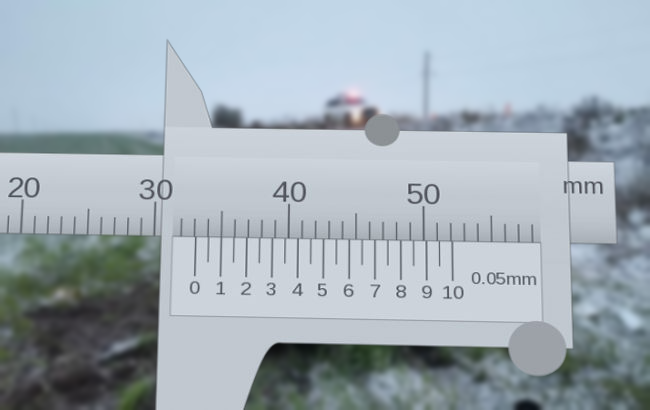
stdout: 33.1 (mm)
